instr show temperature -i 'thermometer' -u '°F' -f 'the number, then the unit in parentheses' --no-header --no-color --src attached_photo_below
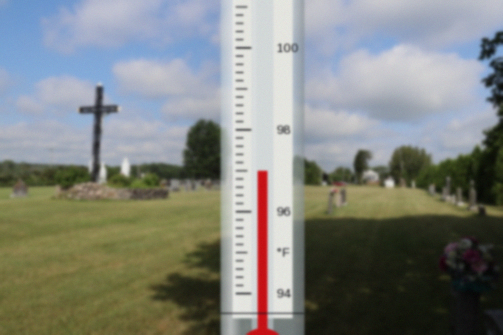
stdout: 97 (°F)
